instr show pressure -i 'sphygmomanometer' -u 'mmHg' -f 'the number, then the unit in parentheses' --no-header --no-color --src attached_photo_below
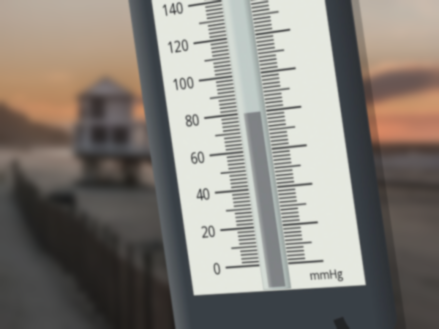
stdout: 80 (mmHg)
